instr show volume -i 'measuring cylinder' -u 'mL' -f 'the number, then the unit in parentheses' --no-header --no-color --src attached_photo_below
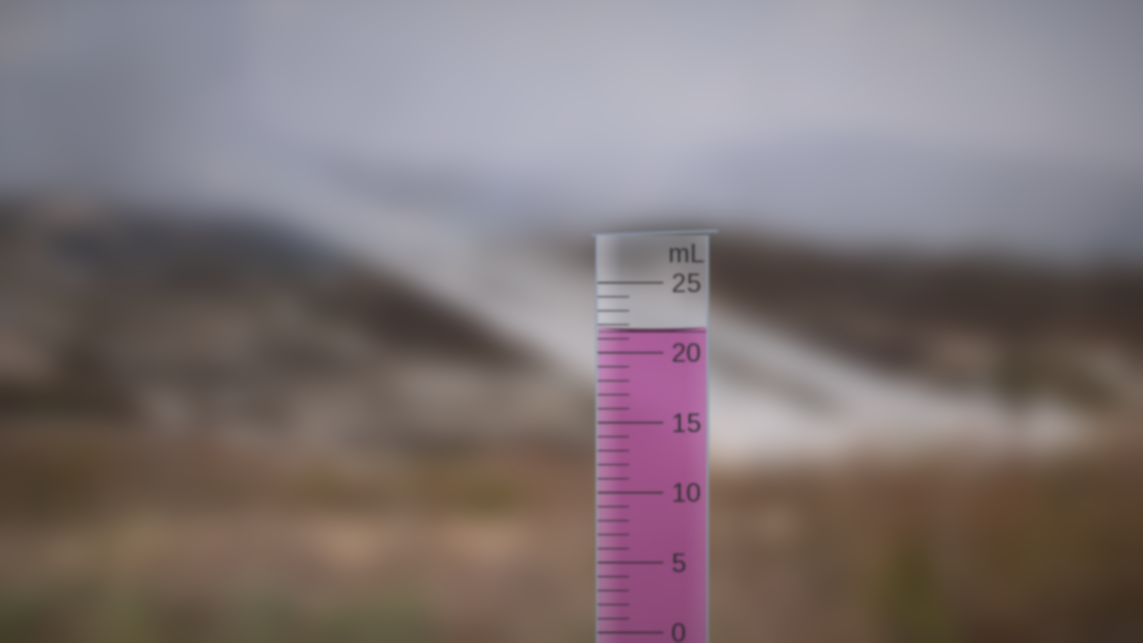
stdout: 21.5 (mL)
